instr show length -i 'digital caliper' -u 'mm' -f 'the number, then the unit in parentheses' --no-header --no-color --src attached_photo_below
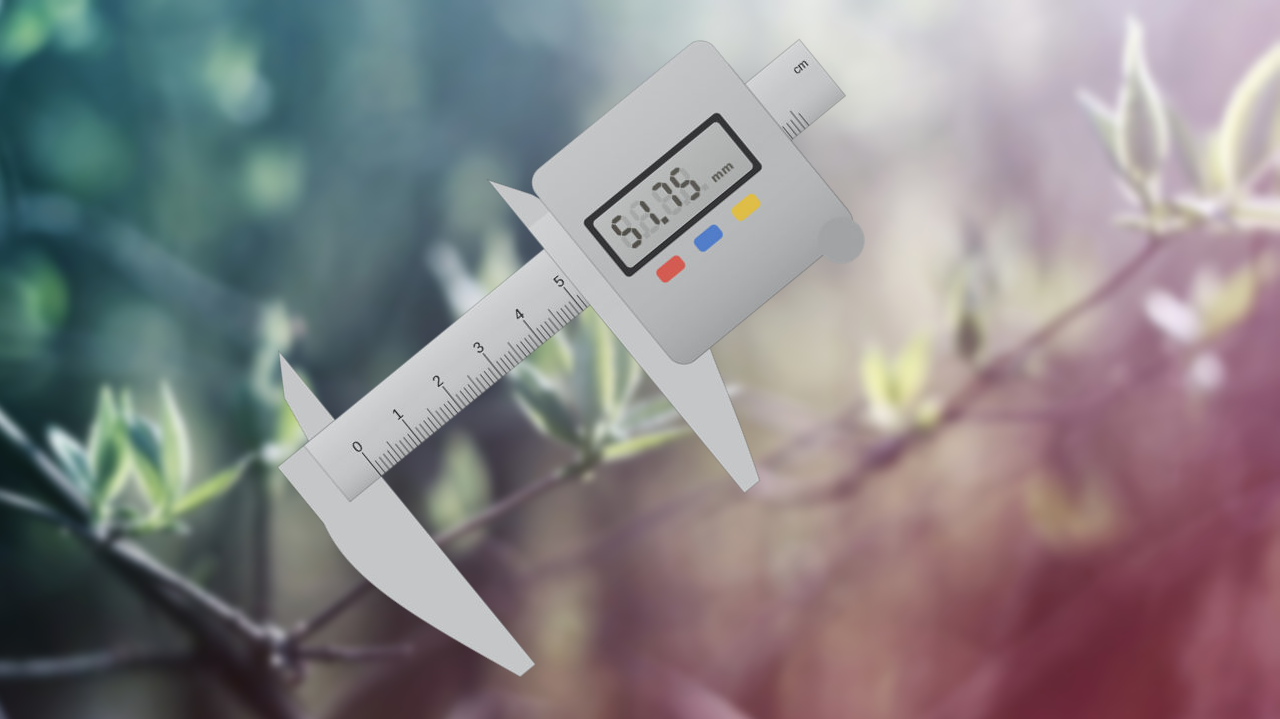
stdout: 51.75 (mm)
